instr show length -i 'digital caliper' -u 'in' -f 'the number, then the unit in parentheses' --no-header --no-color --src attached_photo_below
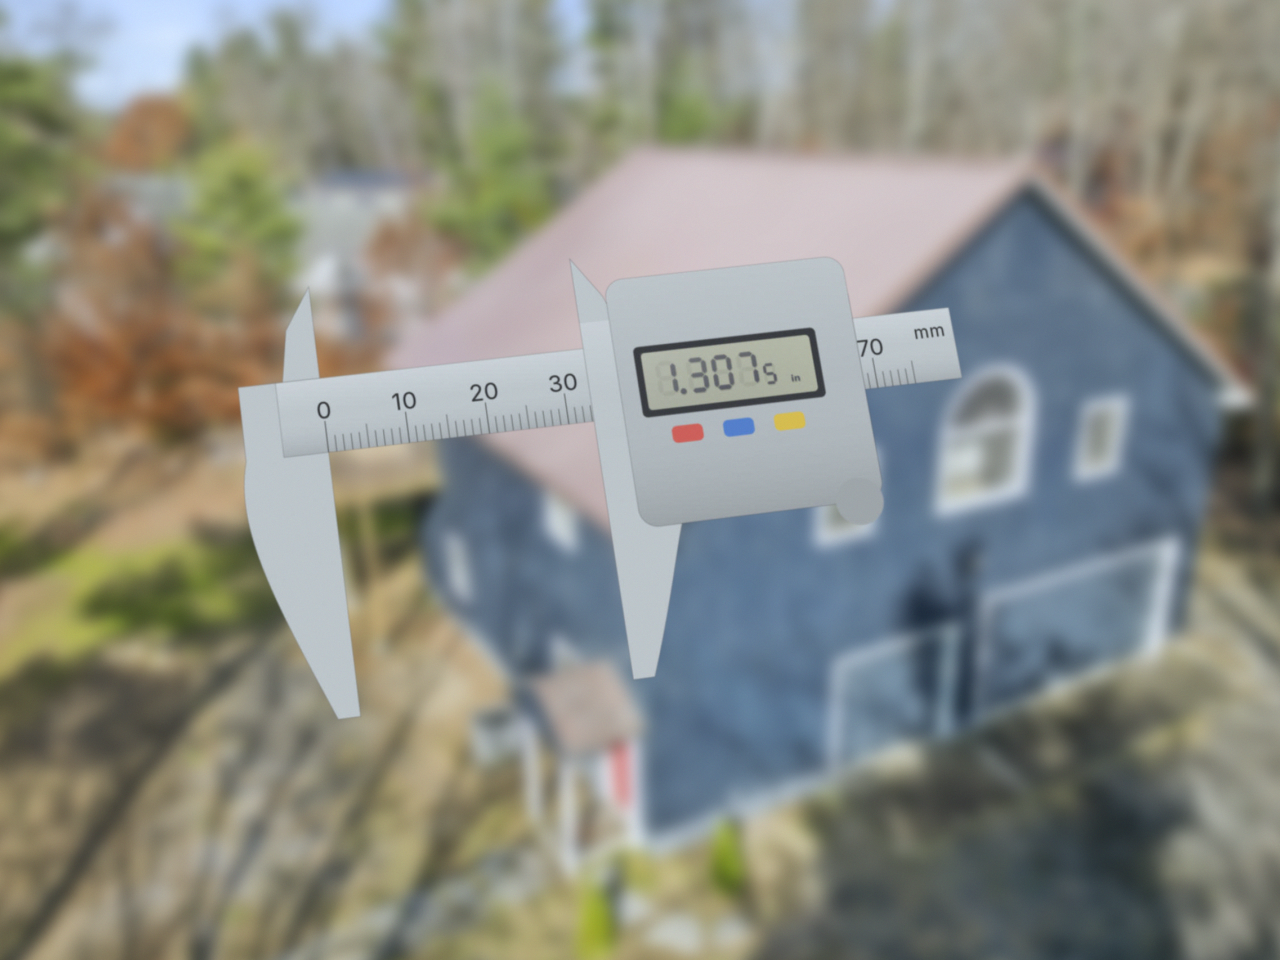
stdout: 1.3075 (in)
